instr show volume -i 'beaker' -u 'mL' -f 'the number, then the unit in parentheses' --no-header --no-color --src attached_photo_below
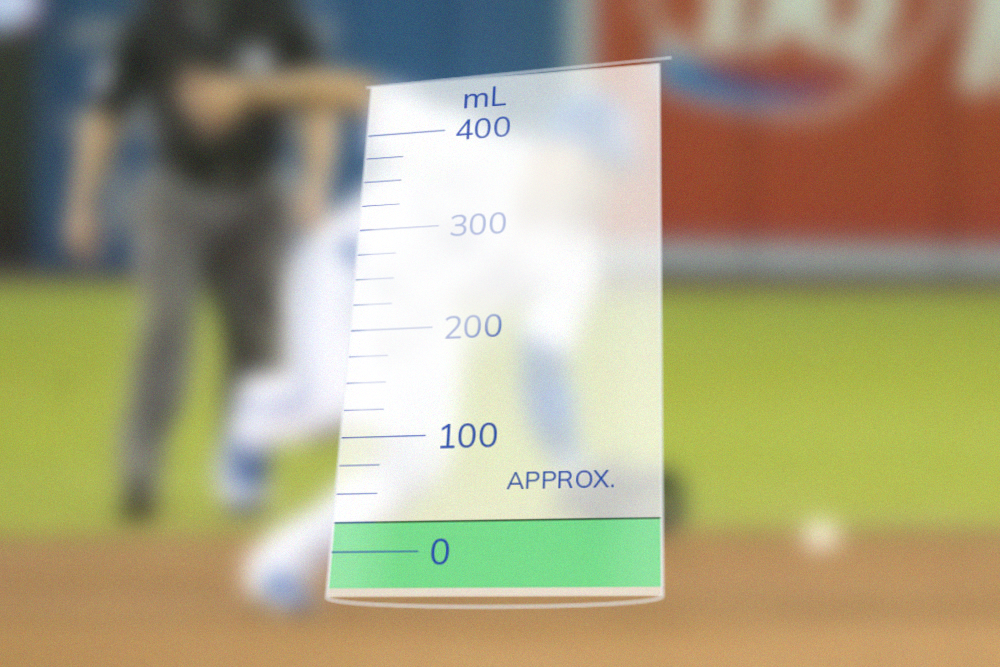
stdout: 25 (mL)
